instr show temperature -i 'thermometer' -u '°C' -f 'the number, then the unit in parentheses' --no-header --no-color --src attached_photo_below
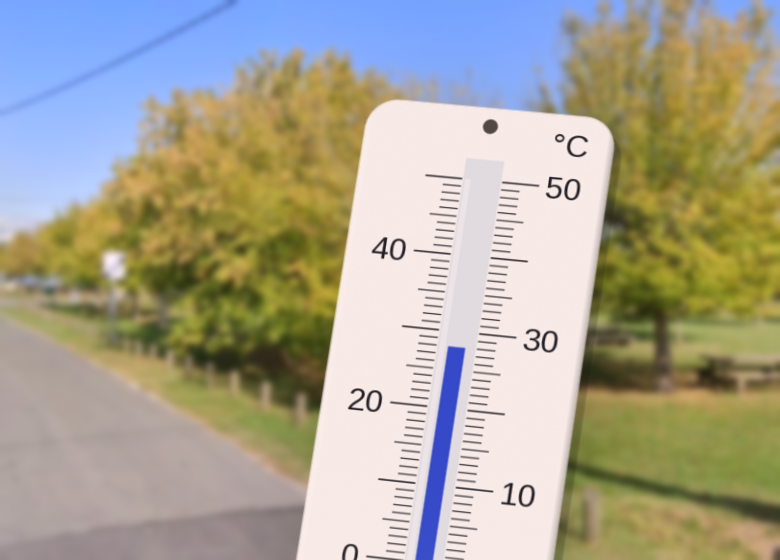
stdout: 28 (°C)
